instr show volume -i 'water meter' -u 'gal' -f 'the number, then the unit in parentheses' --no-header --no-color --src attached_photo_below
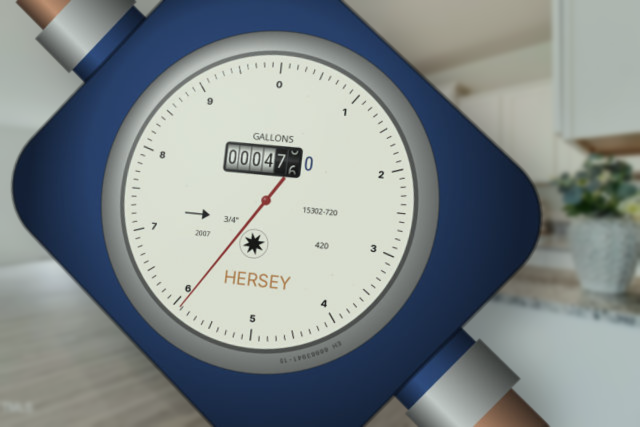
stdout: 4755.9 (gal)
